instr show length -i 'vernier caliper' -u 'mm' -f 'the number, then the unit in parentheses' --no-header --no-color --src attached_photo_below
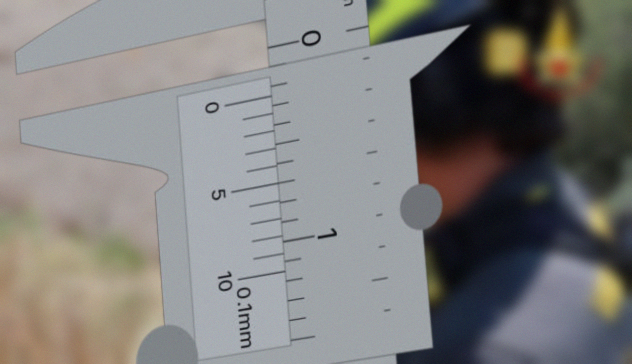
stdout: 2.5 (mm)
